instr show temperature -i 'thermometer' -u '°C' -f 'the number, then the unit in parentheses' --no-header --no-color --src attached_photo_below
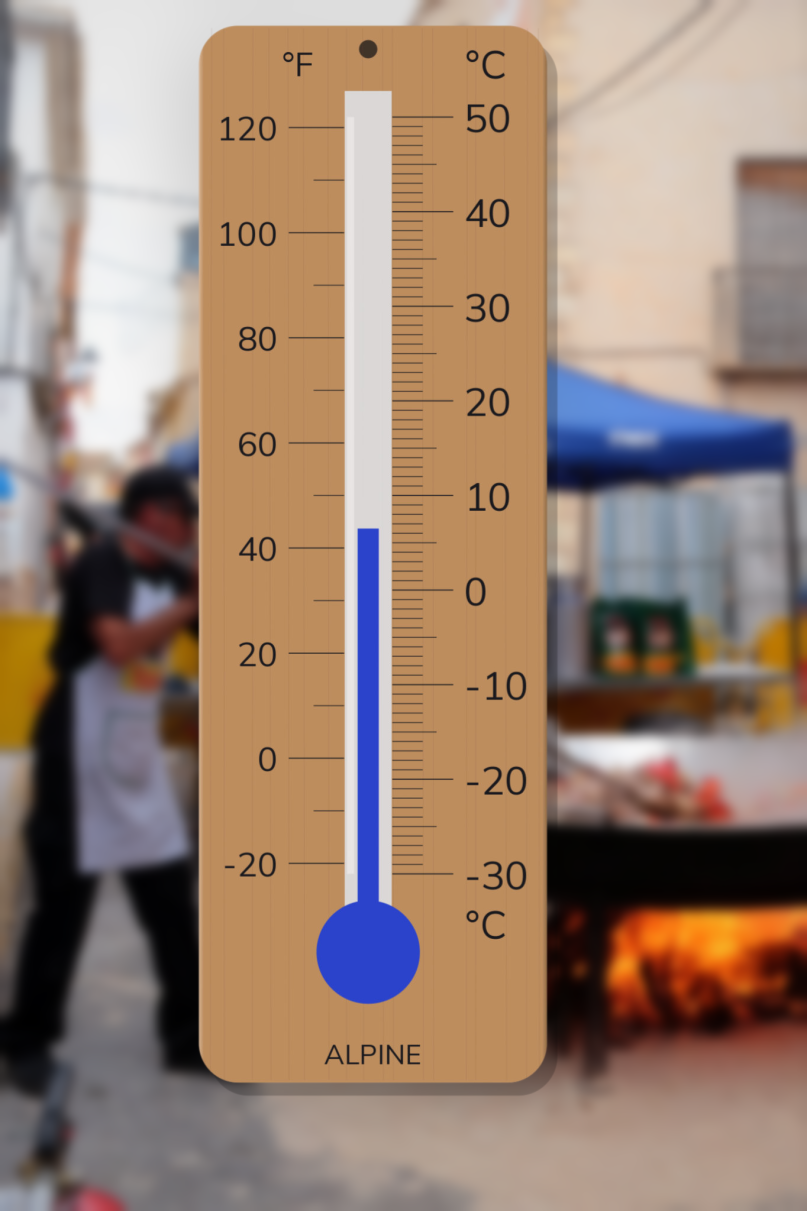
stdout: 6.5 (°C)
